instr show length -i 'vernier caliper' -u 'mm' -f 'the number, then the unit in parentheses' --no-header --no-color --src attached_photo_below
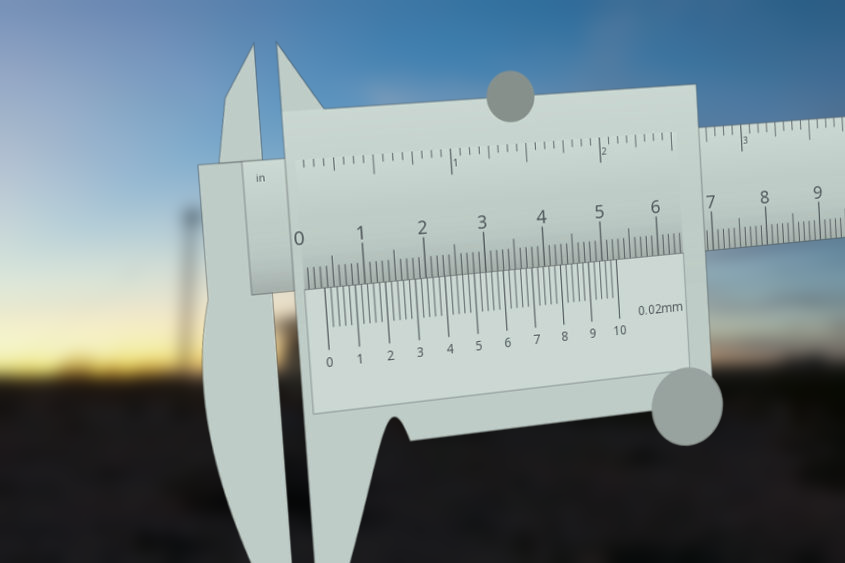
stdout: 3.5 (mm)
